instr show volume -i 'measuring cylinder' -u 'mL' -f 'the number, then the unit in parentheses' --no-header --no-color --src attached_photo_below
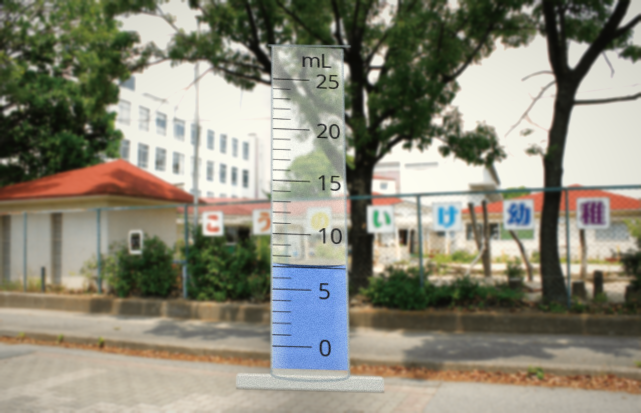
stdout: 7 (mL)
